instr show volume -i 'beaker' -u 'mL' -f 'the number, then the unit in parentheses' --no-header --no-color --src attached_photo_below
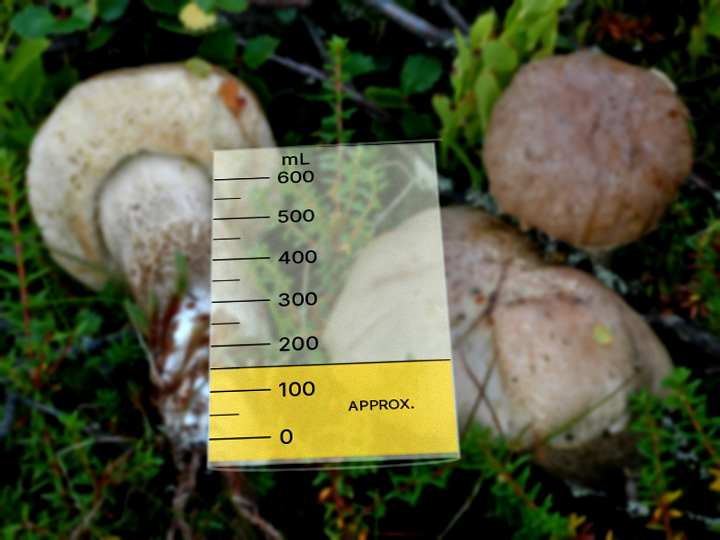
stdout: 150 (mL)
